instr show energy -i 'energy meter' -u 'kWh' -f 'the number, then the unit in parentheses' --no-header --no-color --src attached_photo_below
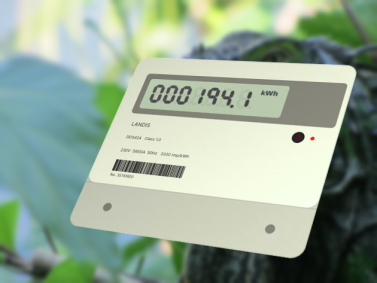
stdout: 194.1 (kWh)
